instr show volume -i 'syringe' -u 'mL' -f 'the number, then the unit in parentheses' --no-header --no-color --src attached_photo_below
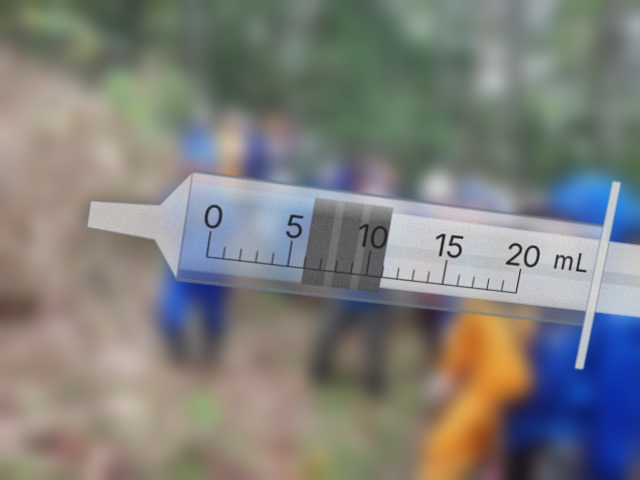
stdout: 6 (mL)
